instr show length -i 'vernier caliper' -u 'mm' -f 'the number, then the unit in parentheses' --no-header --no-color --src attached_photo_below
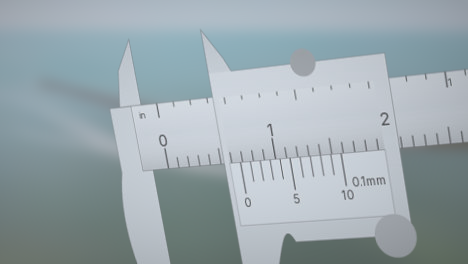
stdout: 6.8 (mm)
